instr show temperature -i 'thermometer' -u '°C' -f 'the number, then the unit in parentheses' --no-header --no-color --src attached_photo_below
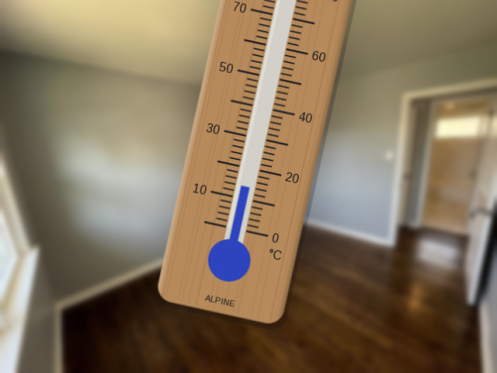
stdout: 14 (°C)
